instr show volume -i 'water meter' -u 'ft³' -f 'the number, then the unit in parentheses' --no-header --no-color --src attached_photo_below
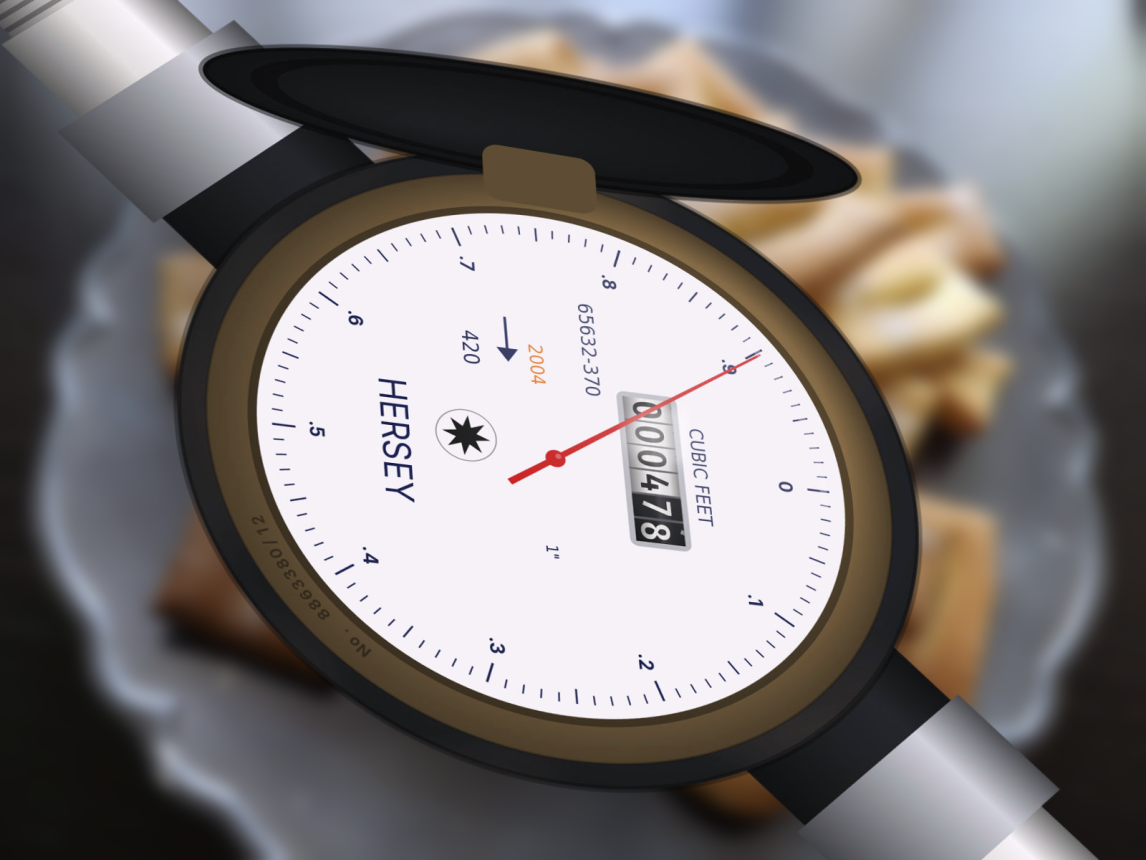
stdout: 477.90 (ft³)
